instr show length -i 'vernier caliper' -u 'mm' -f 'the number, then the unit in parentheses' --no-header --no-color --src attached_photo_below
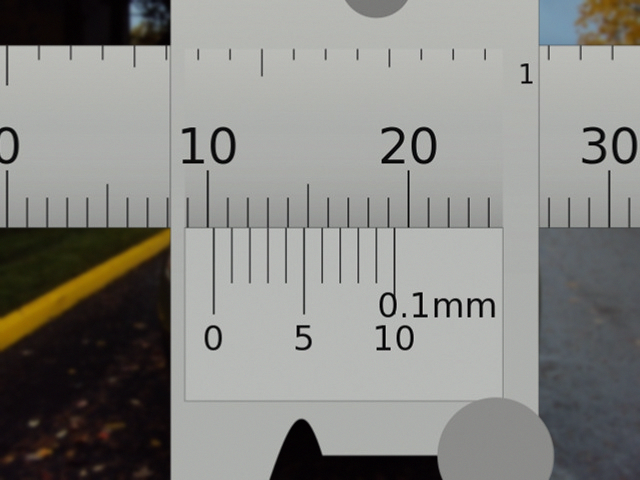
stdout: 10.3 (mm)
